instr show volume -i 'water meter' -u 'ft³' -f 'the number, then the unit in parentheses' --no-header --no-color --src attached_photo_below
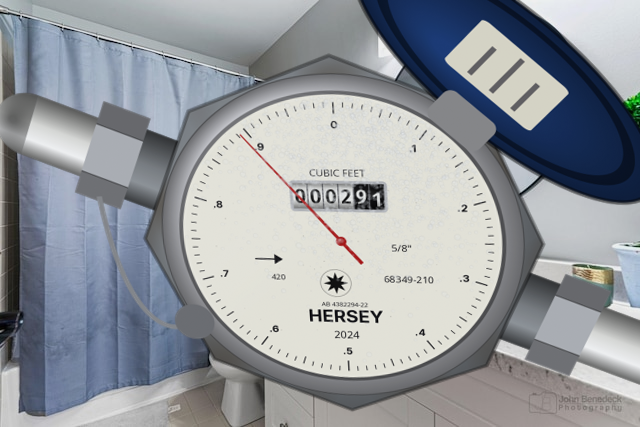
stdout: 290.89 (ft³)
